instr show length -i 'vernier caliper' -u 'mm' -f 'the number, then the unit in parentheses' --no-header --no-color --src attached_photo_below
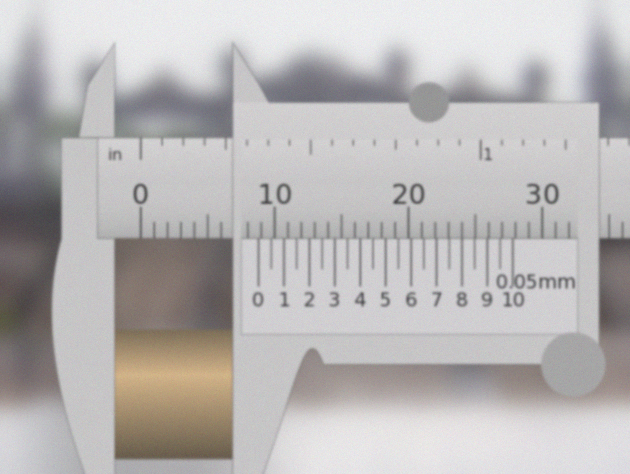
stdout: 8.8 (mm)
